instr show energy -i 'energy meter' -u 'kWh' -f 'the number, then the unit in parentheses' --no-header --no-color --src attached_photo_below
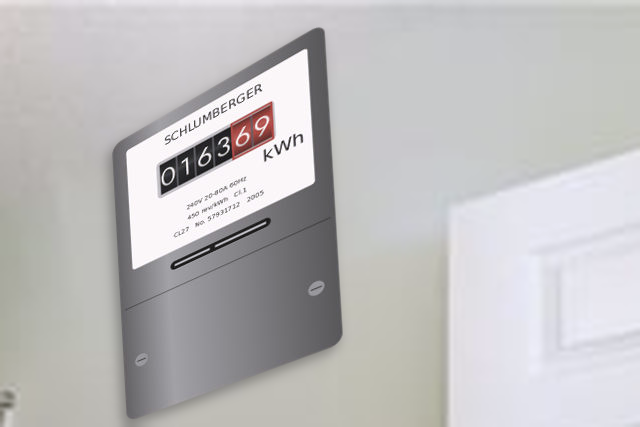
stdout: 163.69 (kWh)
